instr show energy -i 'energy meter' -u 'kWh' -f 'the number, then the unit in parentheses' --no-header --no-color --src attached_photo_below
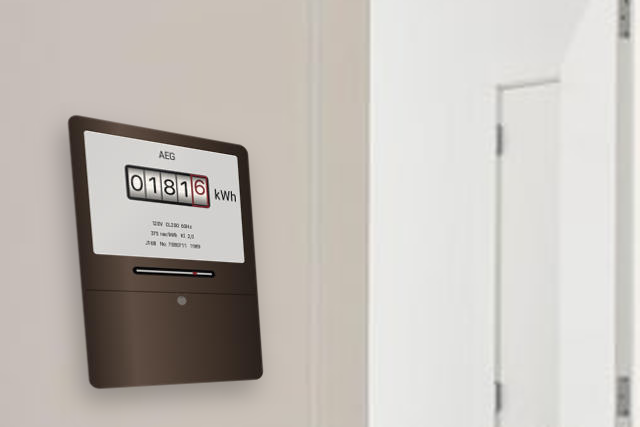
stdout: 181.6 (kWh)
